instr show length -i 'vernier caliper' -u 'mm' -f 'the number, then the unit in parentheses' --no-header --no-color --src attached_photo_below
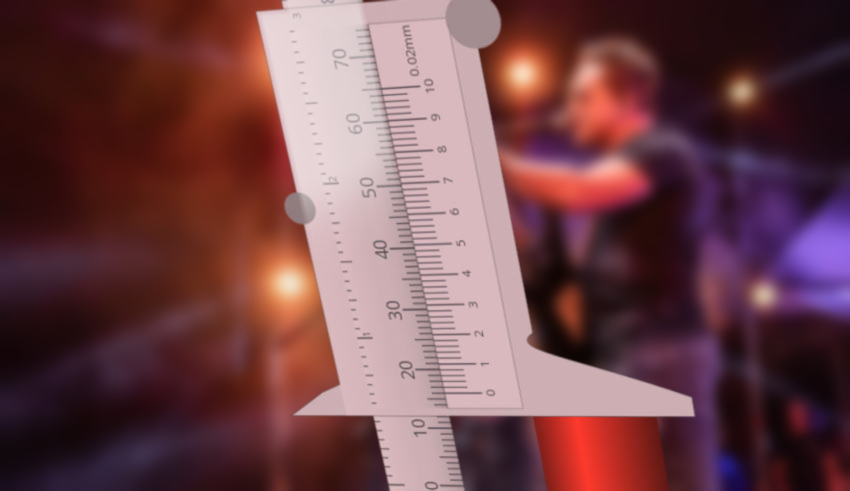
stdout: 16.0 (mm)
